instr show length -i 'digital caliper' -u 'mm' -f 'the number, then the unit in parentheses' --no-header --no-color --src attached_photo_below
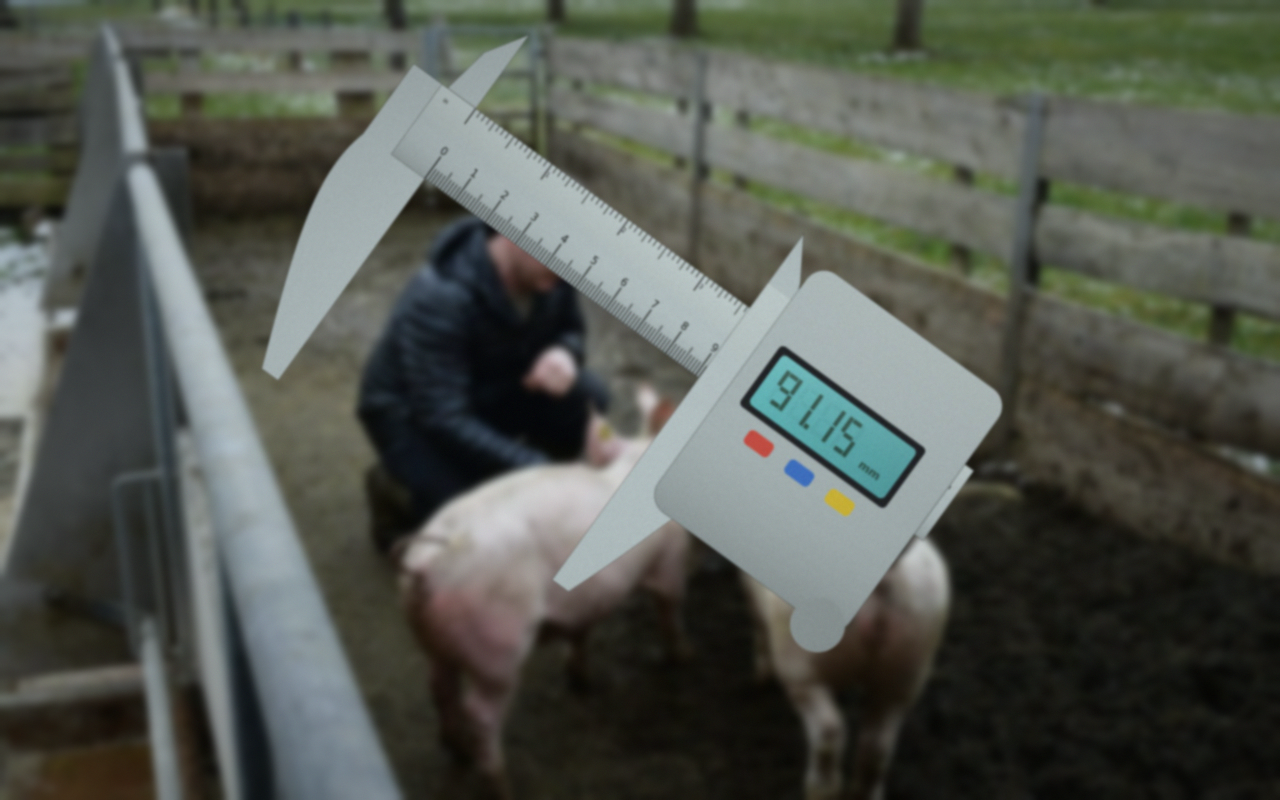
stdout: 91.15 (mm)
